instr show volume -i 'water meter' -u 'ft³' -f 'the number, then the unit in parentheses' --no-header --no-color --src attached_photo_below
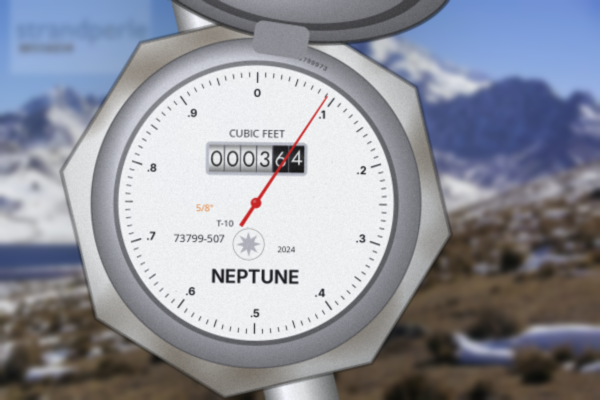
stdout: 364.09 (ft³)
